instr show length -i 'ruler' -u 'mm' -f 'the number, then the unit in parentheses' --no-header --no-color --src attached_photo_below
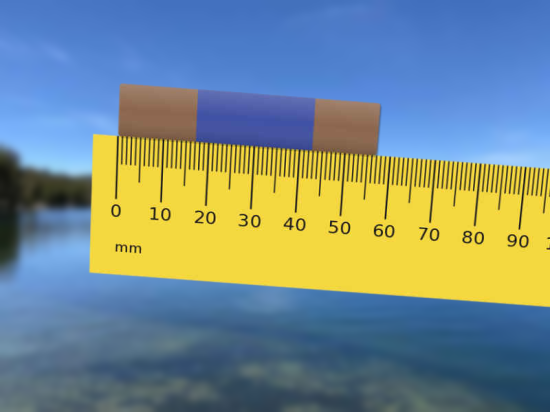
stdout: 57 (mm)
